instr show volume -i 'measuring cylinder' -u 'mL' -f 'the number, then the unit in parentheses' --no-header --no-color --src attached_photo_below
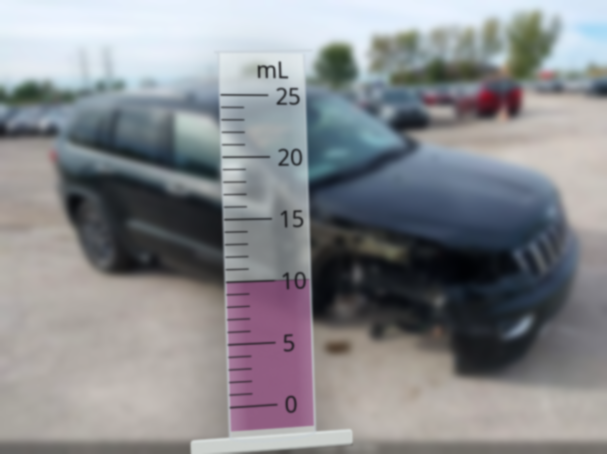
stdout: 10 (mL)
